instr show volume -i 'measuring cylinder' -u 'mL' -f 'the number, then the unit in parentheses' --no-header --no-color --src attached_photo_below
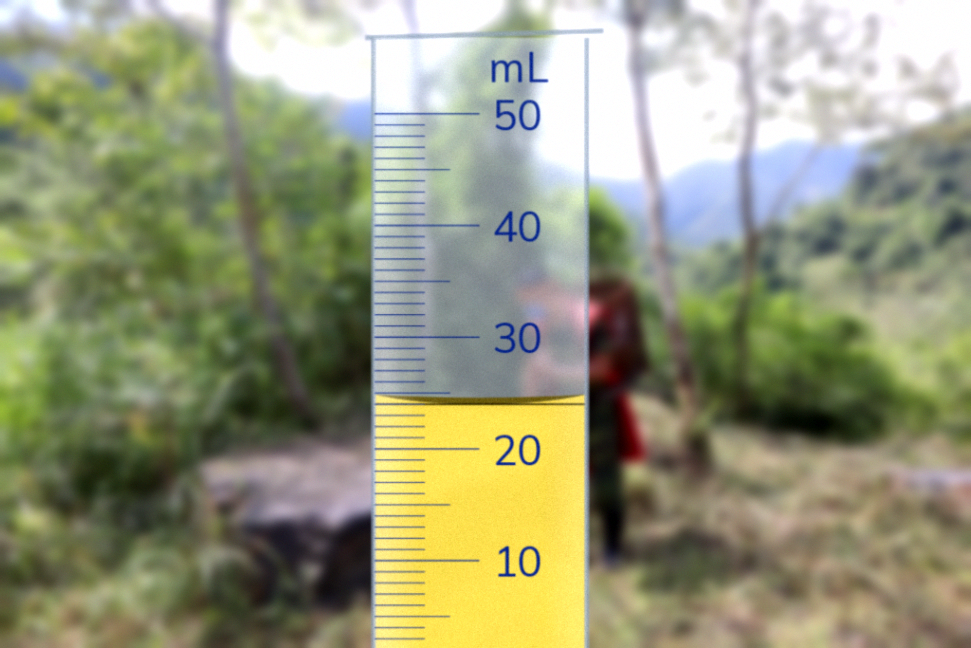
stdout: 24 (mL)
